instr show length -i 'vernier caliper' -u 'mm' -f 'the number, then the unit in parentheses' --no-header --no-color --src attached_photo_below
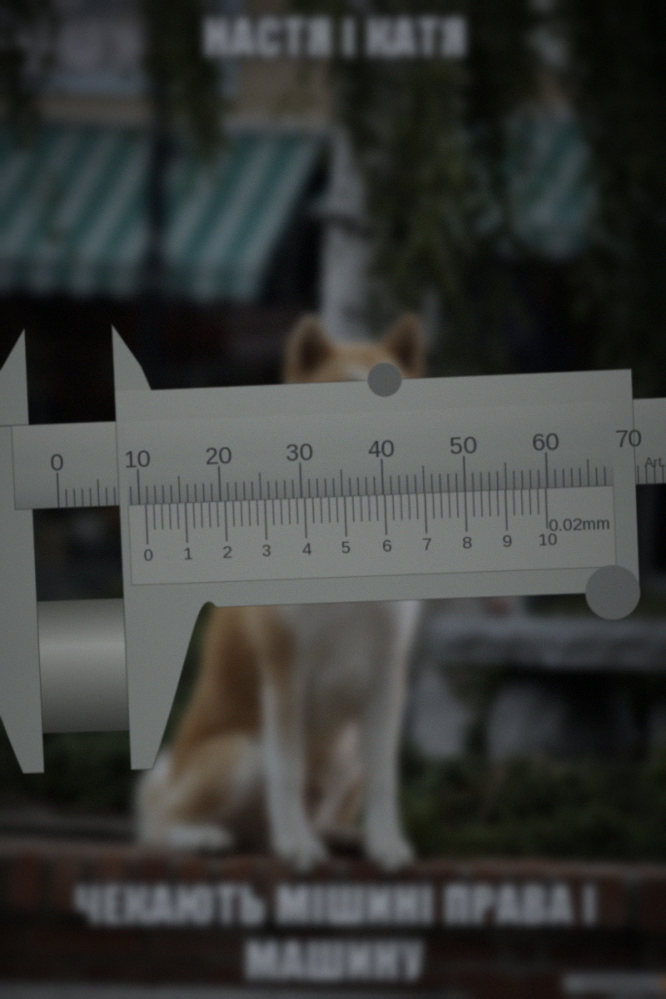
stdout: 10.8 (mm)
